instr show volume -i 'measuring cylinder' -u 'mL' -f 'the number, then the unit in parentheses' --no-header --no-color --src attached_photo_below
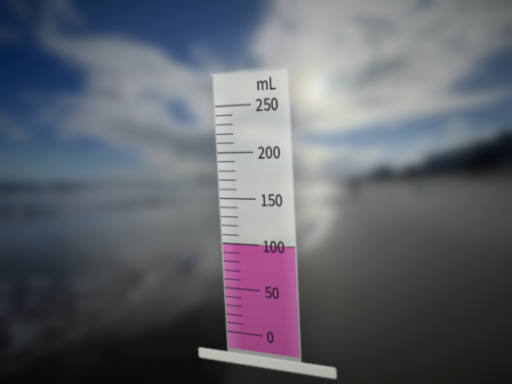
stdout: 100 (mL)
